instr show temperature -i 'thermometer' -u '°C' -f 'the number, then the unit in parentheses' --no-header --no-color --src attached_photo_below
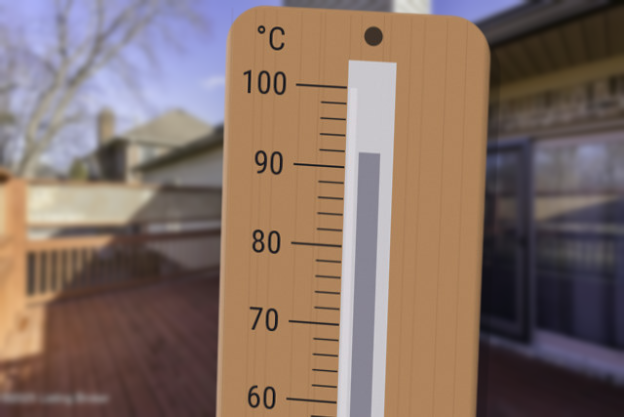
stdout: 92 (°C)
